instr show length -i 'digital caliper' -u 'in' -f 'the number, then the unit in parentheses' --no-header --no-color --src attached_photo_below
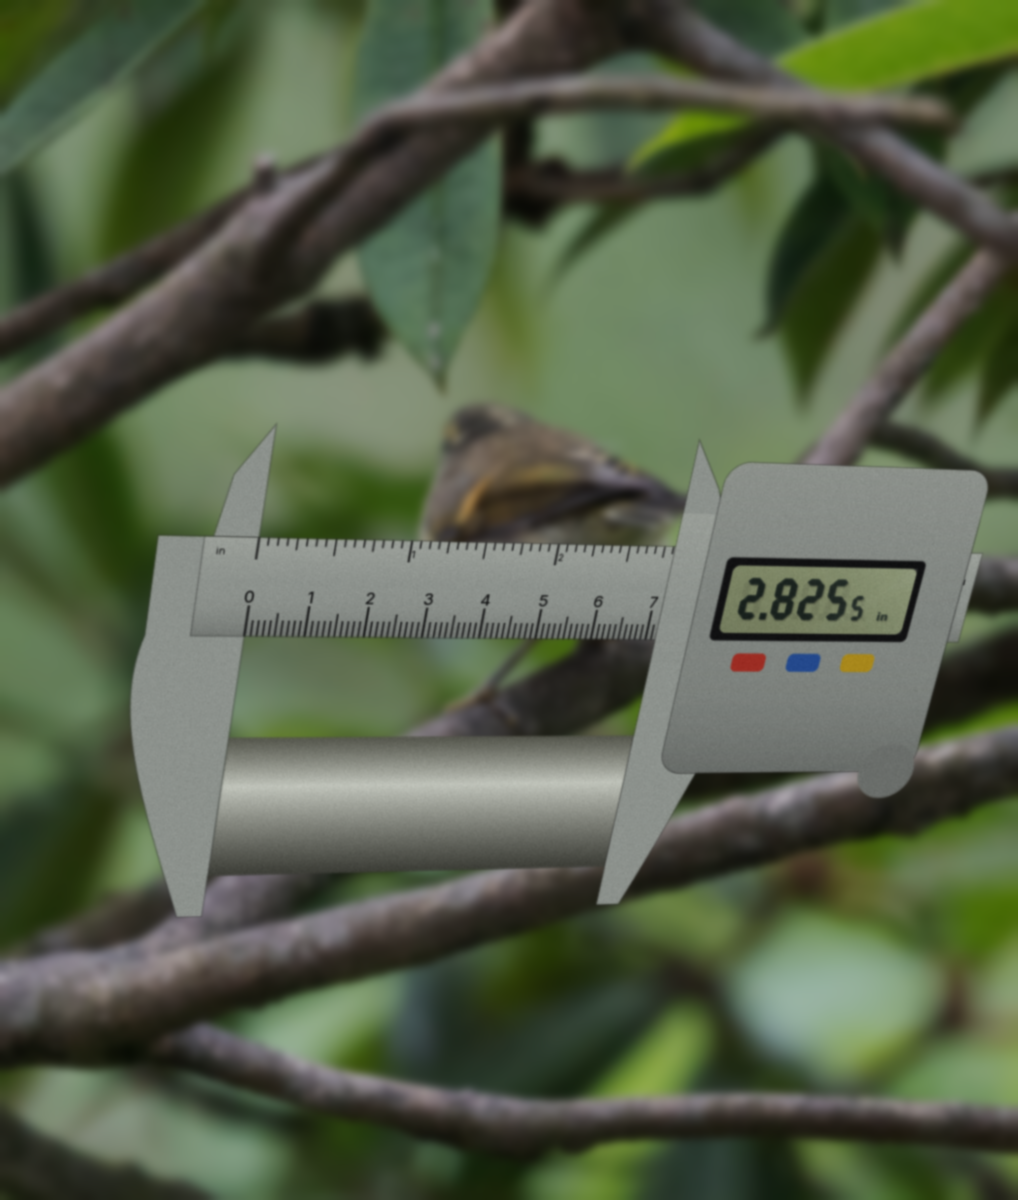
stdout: 2.8255 (in)
